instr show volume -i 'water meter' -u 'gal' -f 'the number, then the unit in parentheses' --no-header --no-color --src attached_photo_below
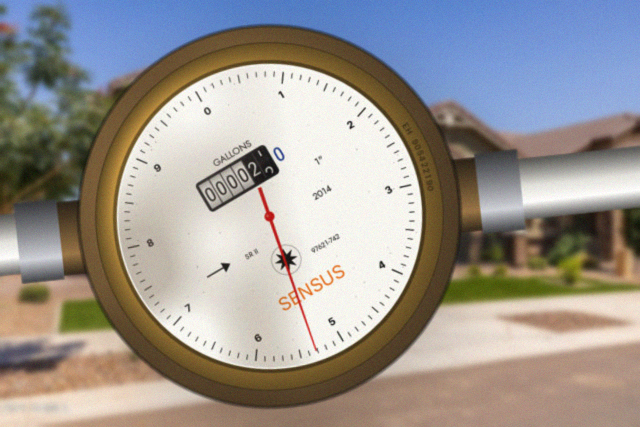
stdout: 215.3 (gal)
